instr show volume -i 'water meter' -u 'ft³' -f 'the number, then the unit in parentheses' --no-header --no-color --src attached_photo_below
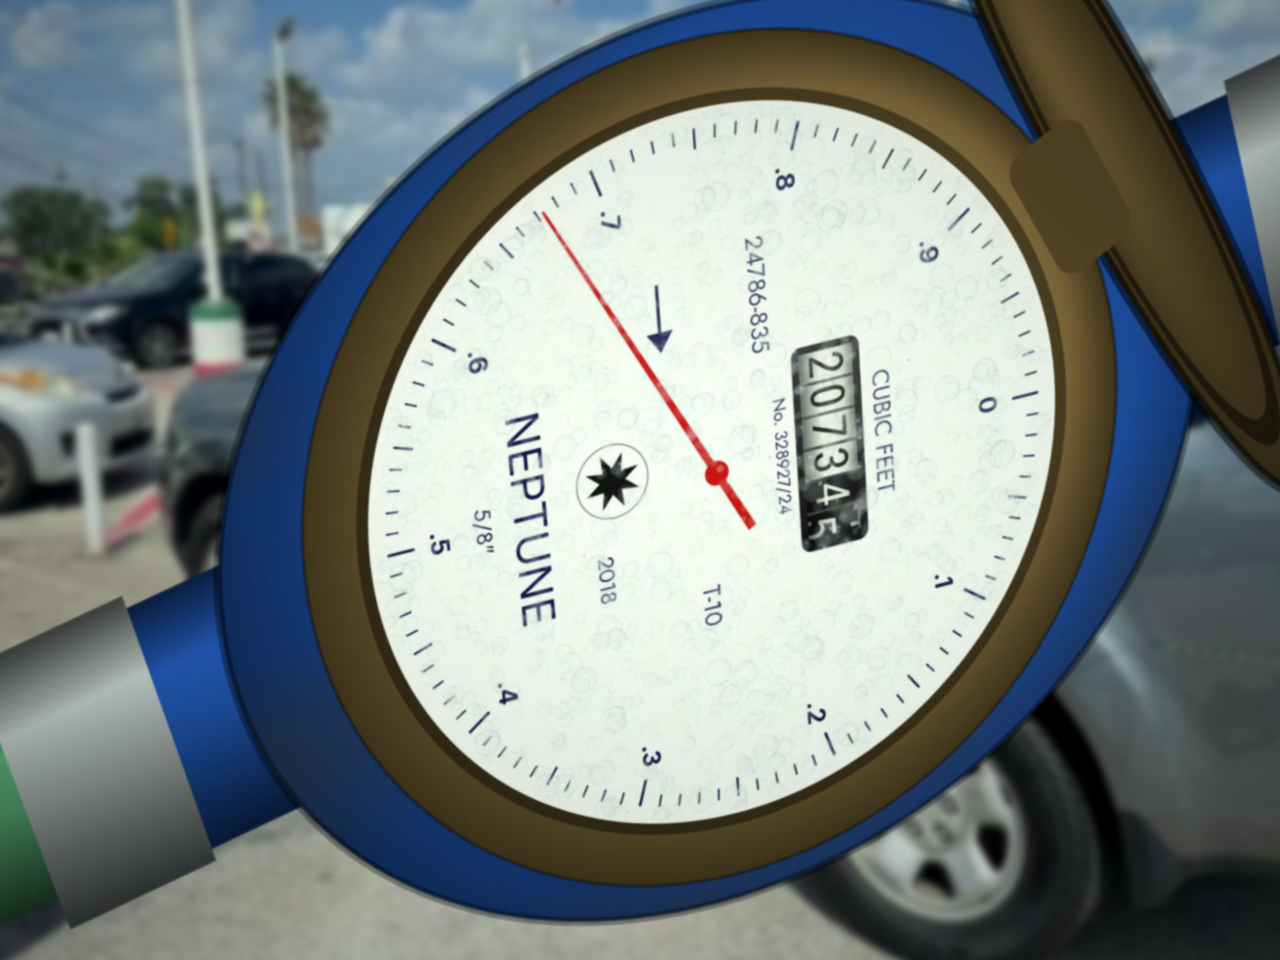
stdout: 207344.67 (ft³)
